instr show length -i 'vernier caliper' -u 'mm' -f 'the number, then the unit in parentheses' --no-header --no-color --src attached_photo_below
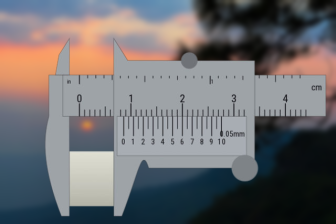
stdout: 8.6 (mm)
